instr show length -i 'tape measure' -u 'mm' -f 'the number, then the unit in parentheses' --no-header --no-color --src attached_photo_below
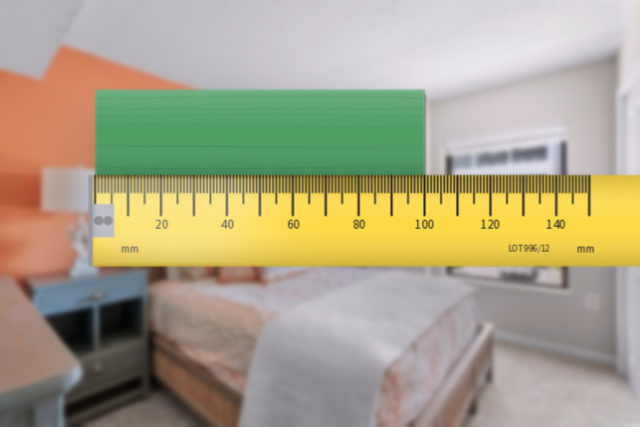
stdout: 100 (mm)
